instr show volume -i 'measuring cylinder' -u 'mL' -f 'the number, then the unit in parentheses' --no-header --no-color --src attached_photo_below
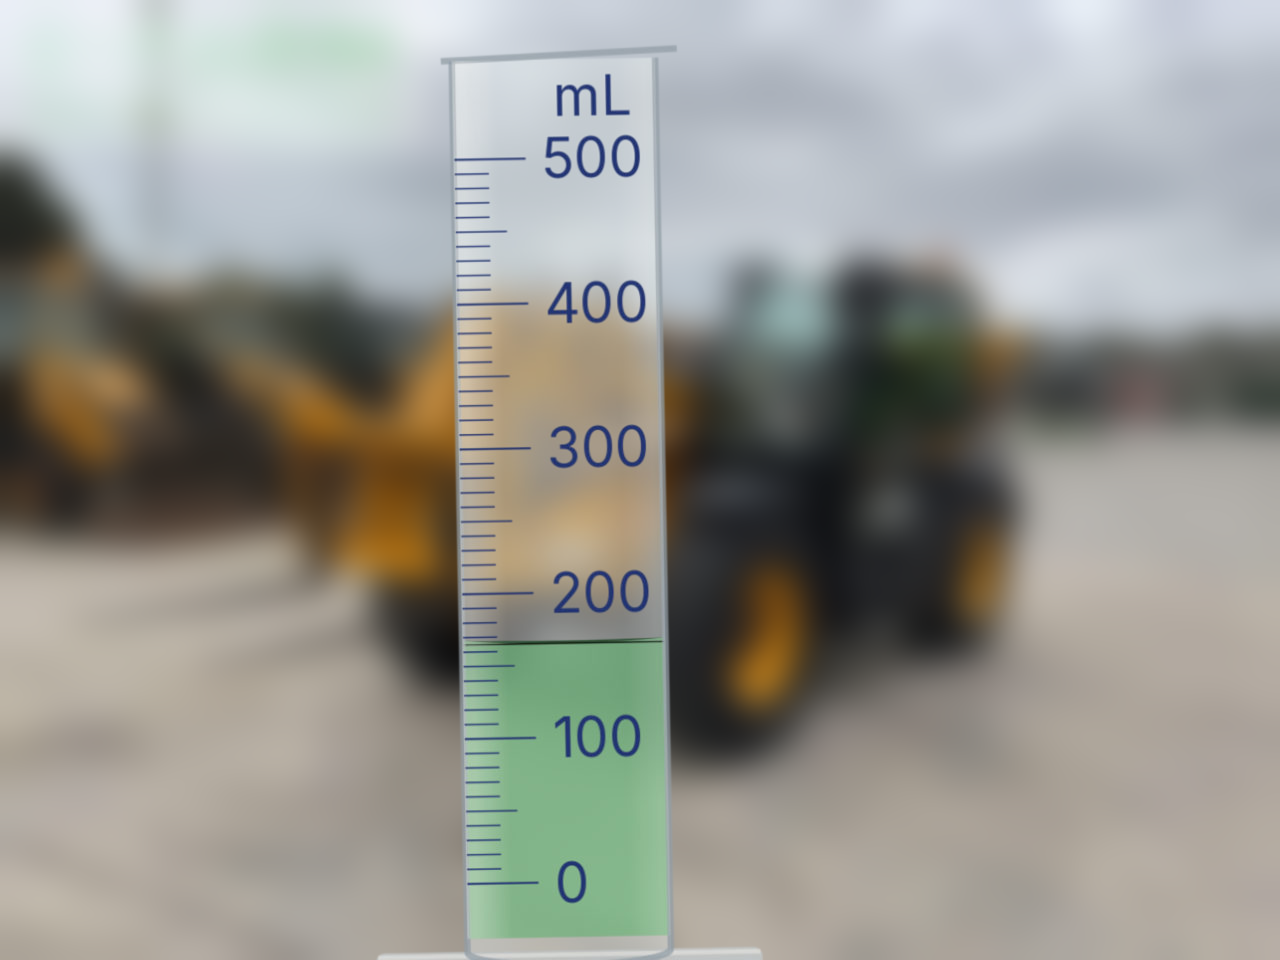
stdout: 165 (mL)
